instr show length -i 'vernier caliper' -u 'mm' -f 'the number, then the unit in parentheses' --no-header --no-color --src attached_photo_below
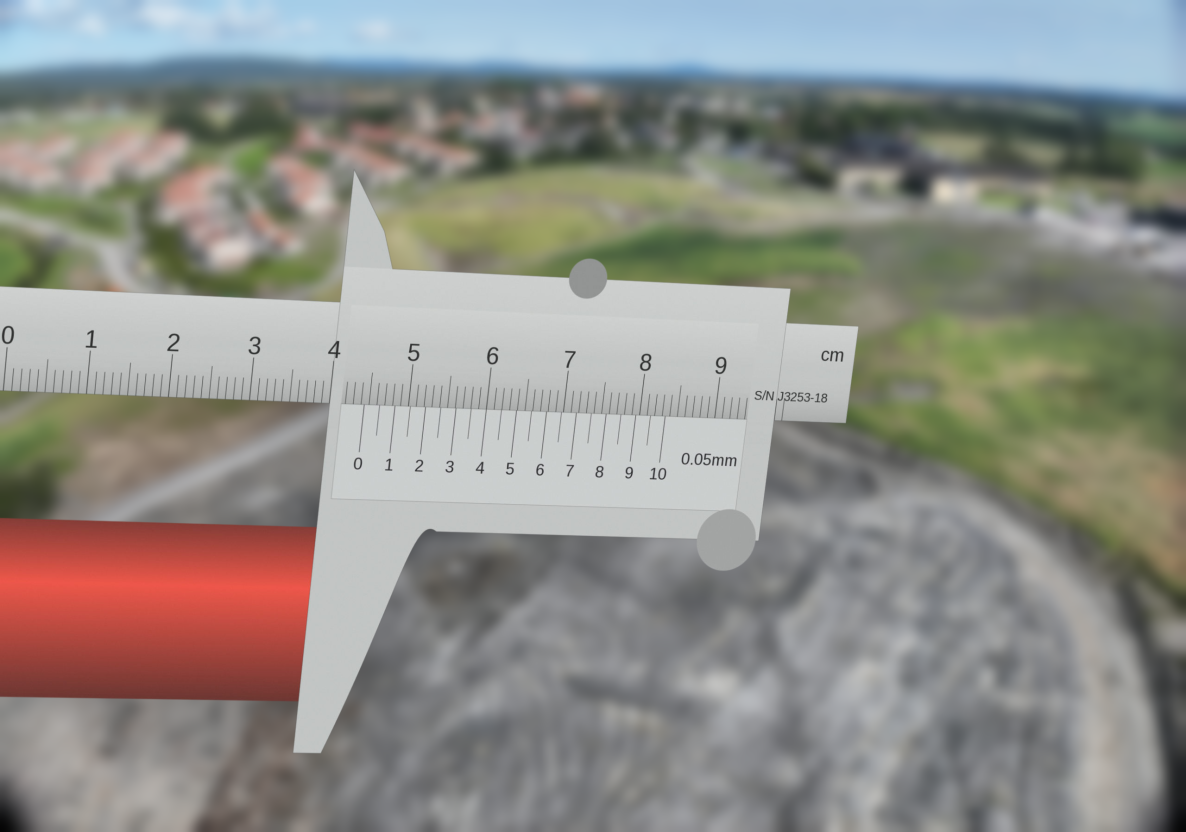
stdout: 44.4 (mm)
